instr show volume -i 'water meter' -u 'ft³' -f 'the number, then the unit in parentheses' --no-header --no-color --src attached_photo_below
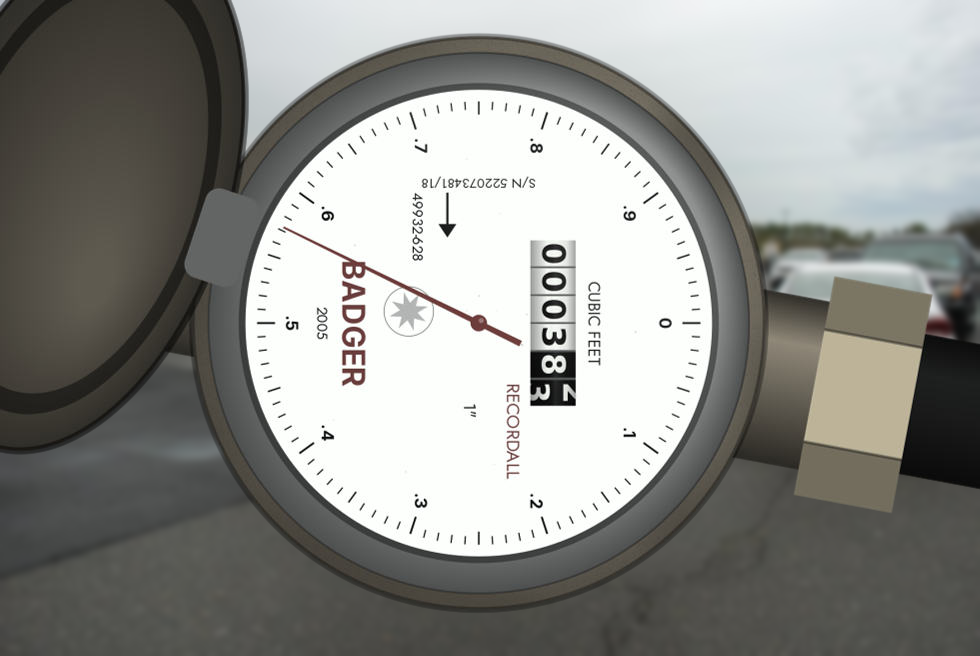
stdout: 382.57 (ft³)
